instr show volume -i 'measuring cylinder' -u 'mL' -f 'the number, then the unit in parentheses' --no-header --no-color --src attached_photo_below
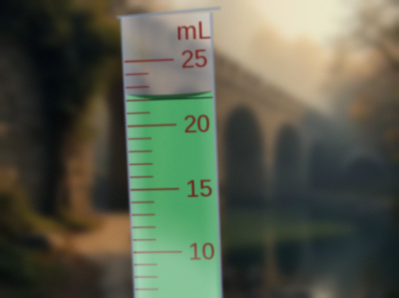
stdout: 22 (mL)
